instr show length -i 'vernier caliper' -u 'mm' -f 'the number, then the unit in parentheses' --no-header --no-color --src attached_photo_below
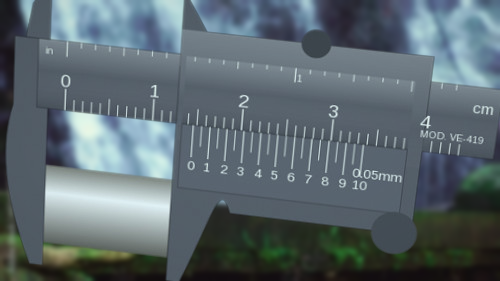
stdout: 14.6 (mm)
